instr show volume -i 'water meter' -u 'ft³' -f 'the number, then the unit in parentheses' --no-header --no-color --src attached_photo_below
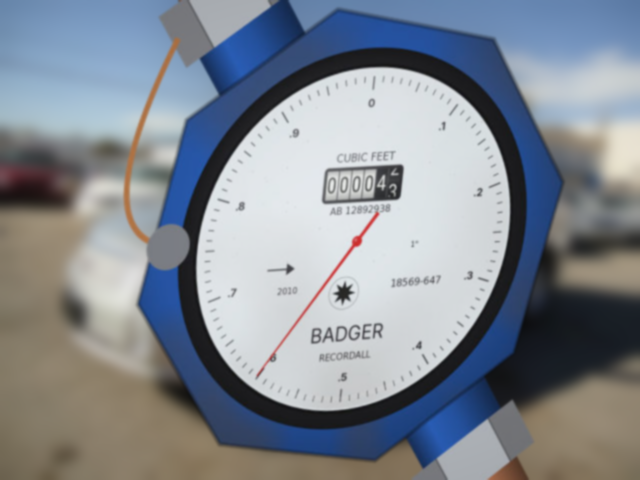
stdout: 42.60 (ft³)
